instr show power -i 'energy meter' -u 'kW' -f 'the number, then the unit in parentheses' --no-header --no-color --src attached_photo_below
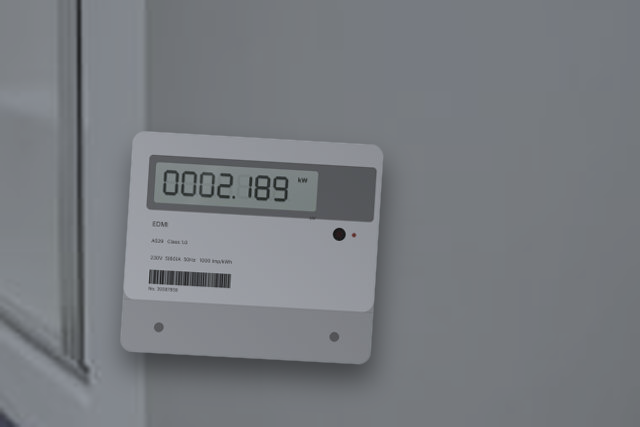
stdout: 2.189 (kW)
